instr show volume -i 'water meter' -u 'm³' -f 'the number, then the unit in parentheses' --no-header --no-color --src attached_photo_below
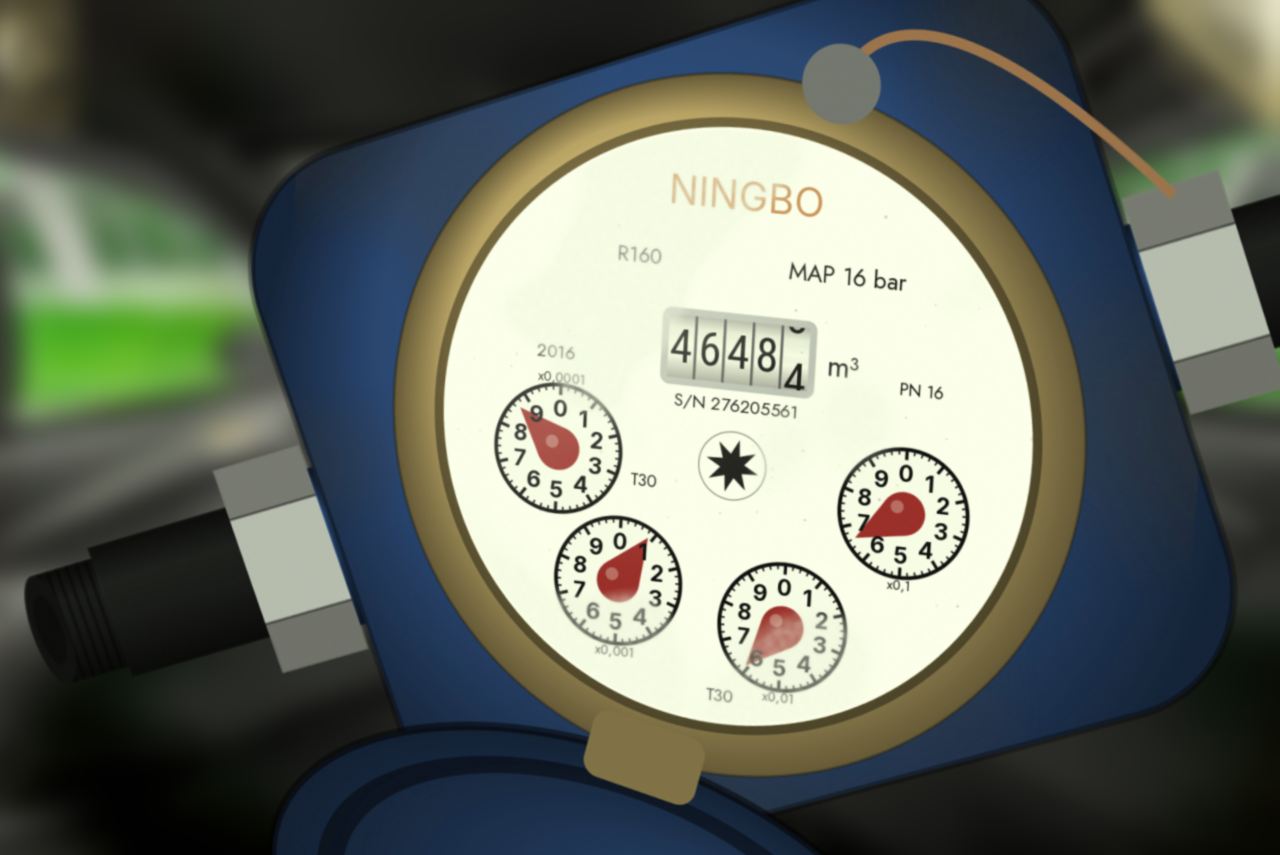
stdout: 46483.6608 (m³)
